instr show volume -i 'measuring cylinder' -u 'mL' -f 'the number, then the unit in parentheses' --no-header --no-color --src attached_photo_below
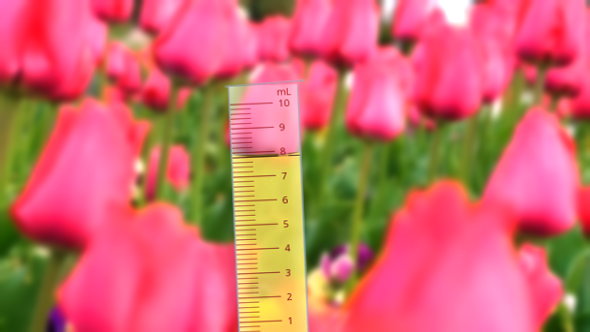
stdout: 7.8 (mL)
